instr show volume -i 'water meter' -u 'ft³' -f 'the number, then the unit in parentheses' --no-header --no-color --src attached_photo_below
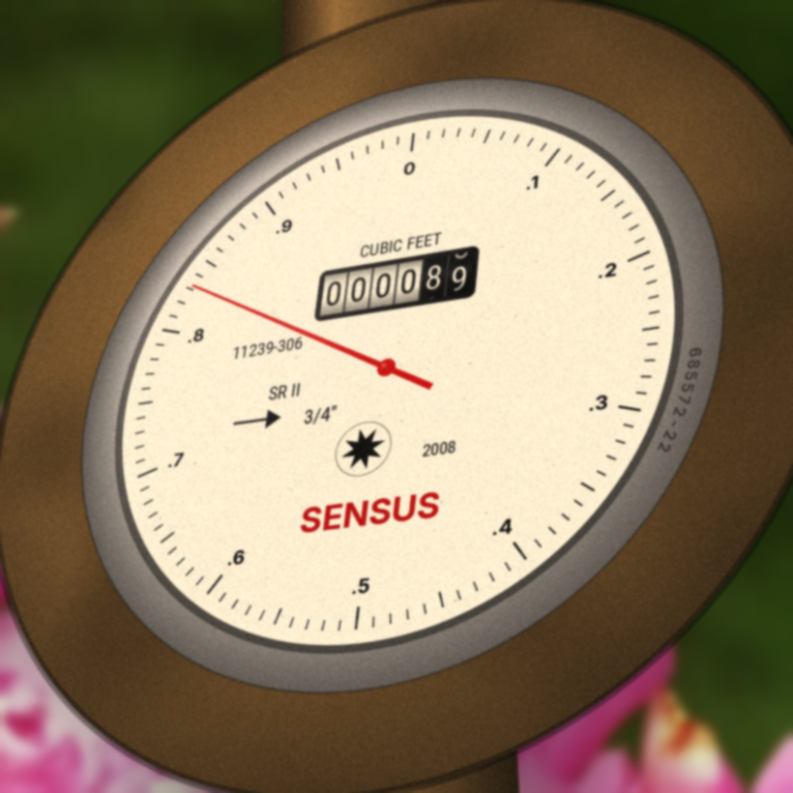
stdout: 88.83 (ft³)
